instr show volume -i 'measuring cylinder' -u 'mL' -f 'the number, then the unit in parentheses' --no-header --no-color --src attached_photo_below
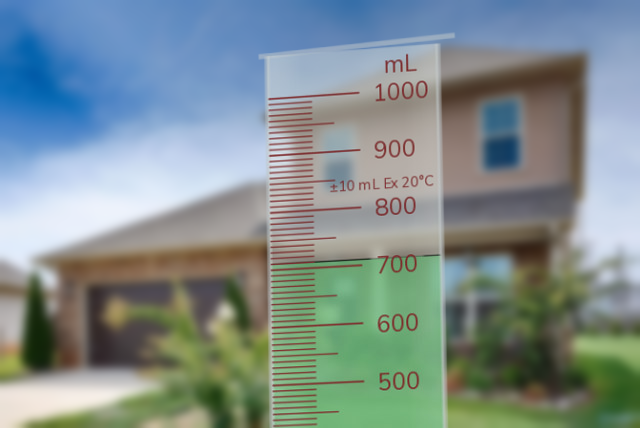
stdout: 710 (mL)
